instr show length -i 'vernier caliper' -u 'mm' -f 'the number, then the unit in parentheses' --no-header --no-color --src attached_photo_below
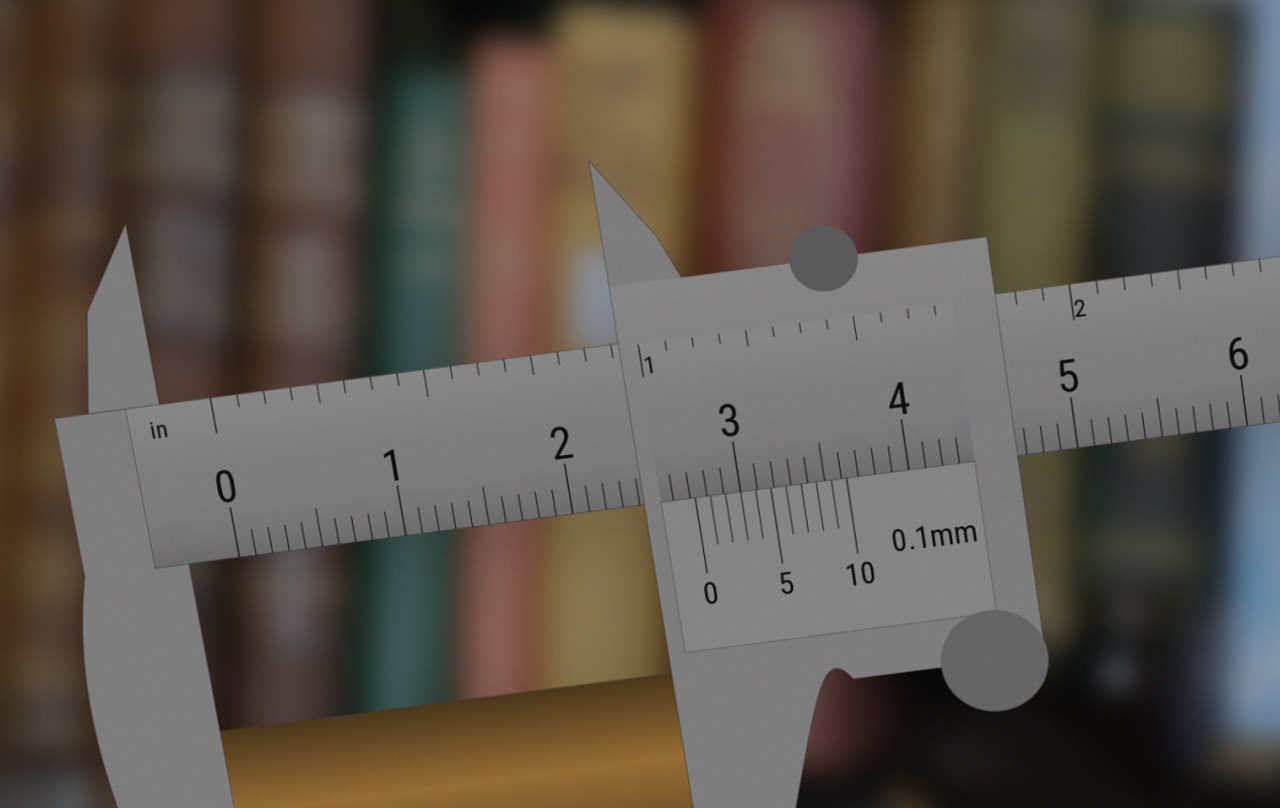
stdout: 27.3 (mm)
